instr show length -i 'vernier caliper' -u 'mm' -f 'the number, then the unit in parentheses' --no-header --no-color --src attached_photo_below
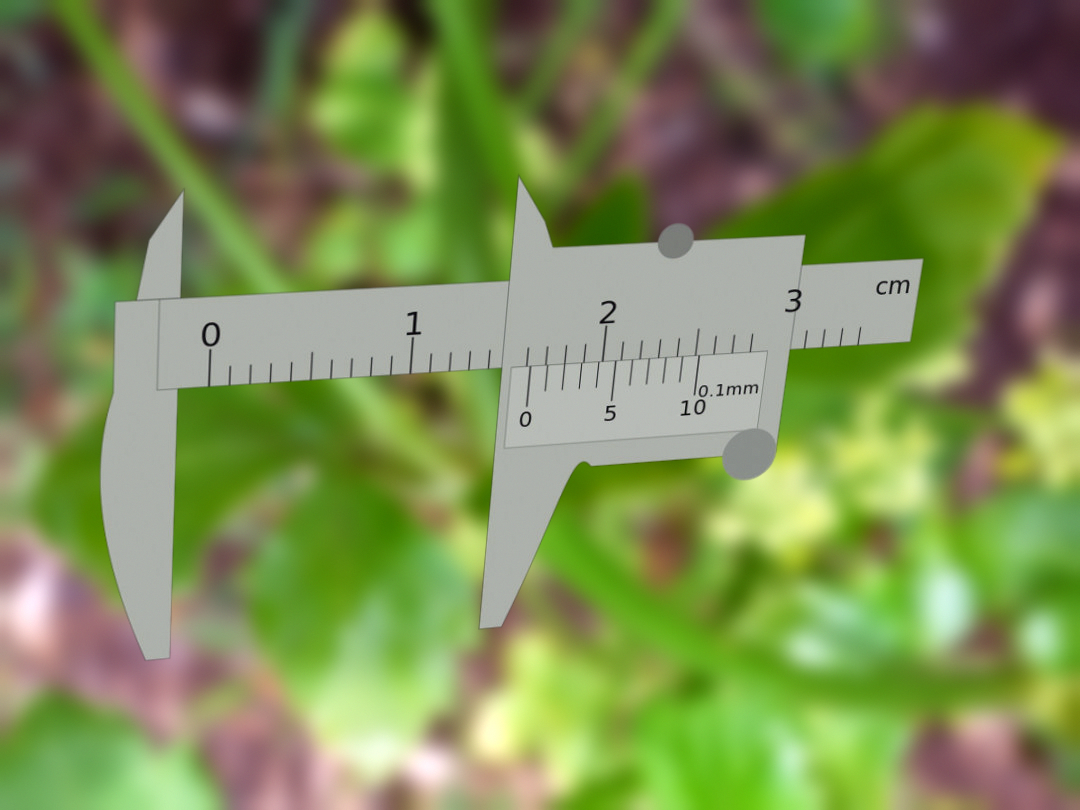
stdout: 16.2 (mm)
